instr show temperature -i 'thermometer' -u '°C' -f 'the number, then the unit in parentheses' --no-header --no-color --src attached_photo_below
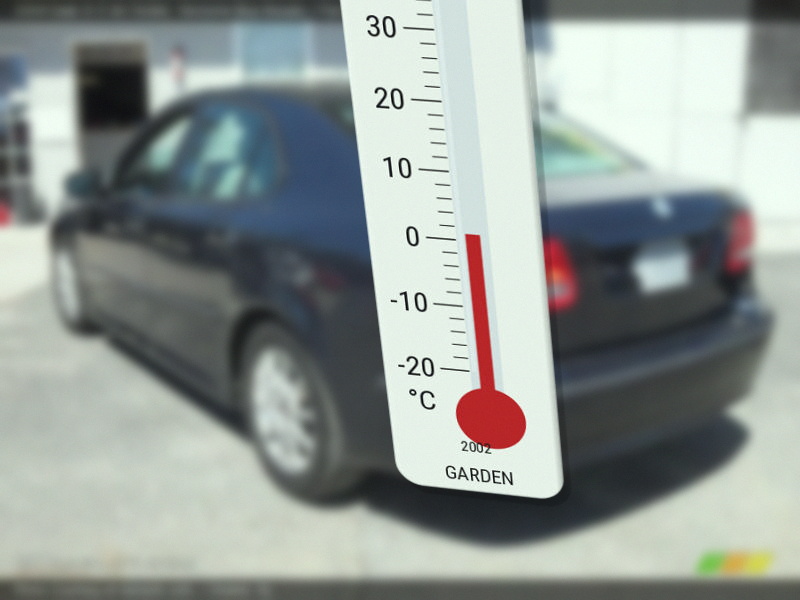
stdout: 1 (°C)
